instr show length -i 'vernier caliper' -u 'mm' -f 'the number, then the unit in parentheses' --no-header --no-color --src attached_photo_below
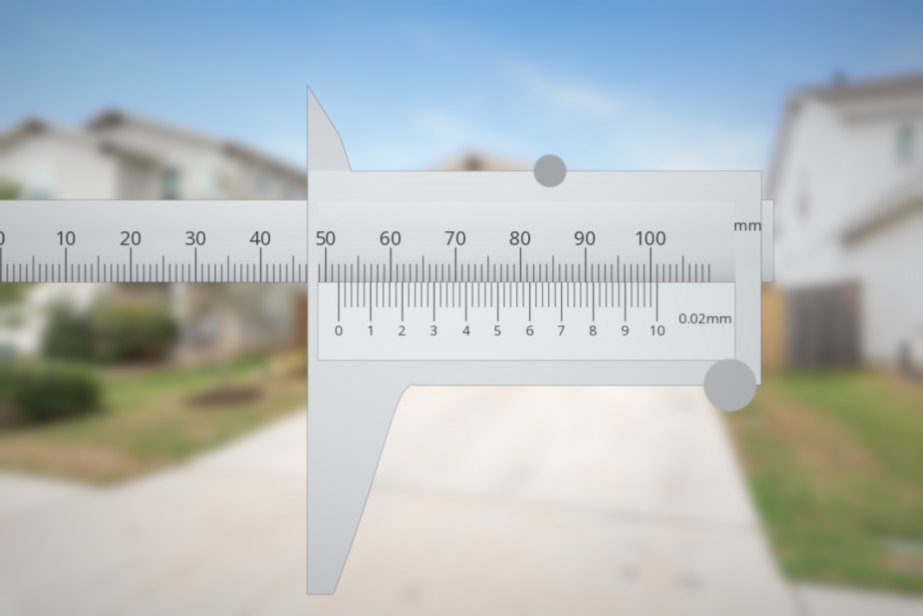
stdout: 52.0 (mm)
